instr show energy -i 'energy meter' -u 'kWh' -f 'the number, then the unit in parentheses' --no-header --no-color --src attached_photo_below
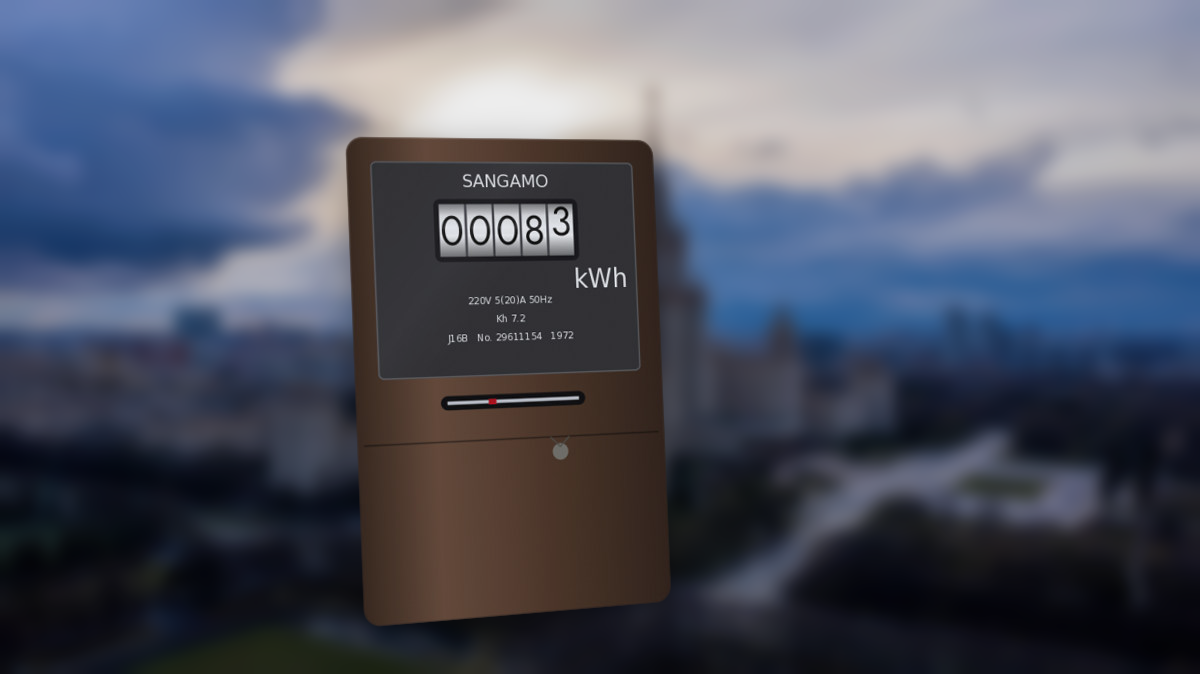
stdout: 83 (kWh)
